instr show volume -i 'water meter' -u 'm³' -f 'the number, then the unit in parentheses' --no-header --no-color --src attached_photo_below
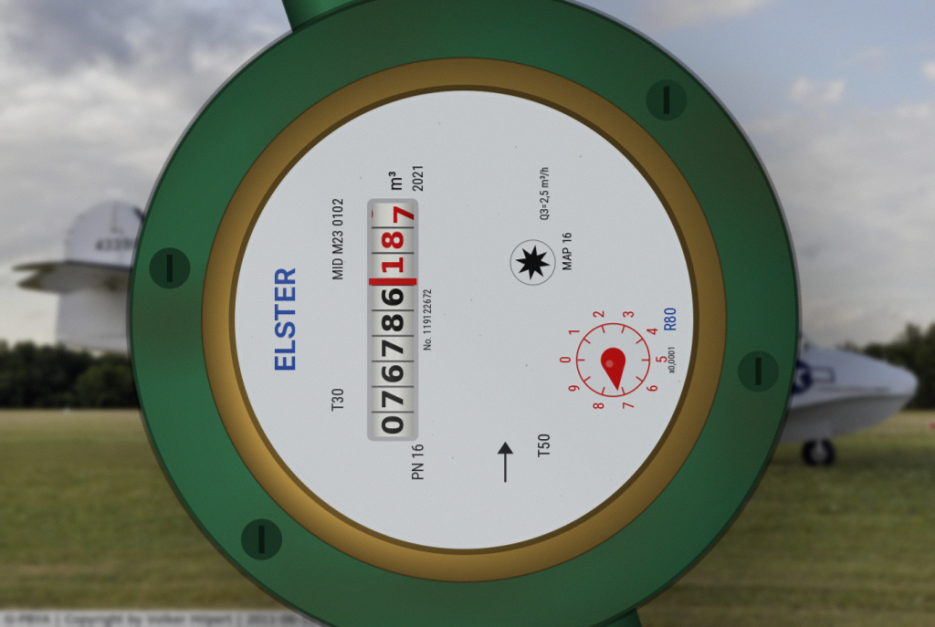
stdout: 76786.1867 (m³)
